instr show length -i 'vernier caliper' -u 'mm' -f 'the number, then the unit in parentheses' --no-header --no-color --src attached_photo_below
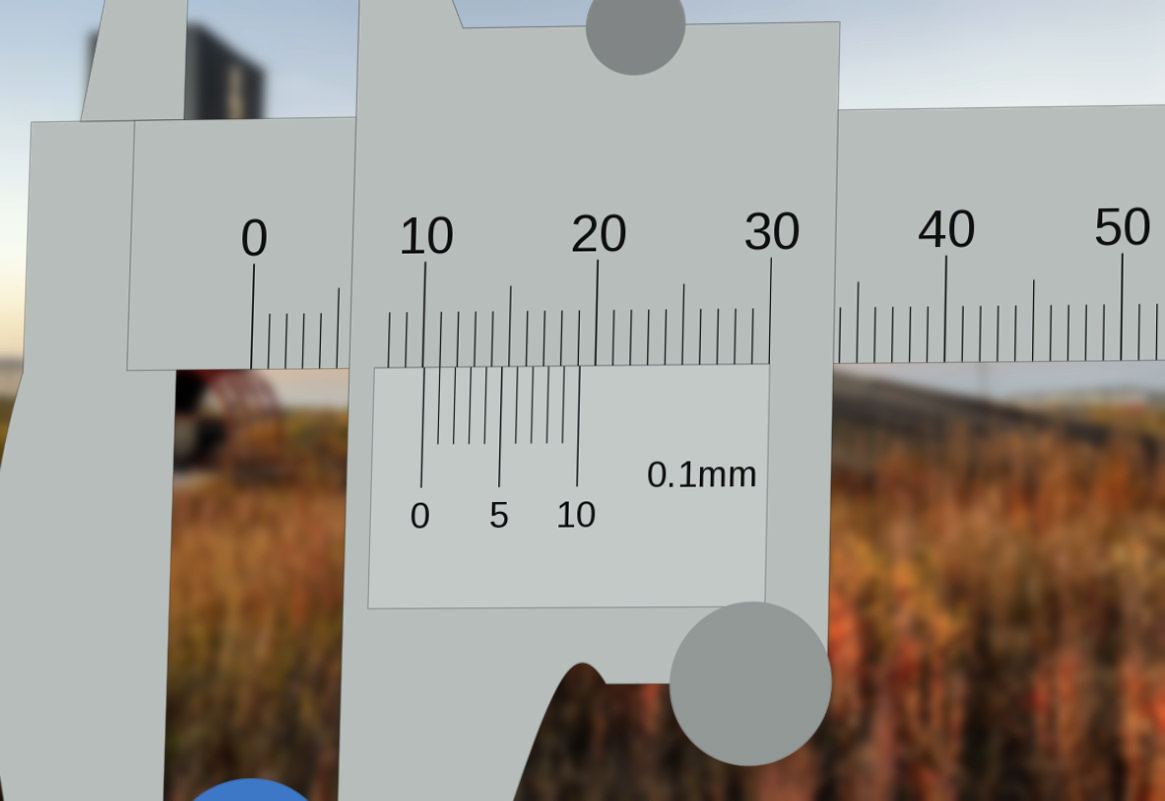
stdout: 10.1 (mm)
